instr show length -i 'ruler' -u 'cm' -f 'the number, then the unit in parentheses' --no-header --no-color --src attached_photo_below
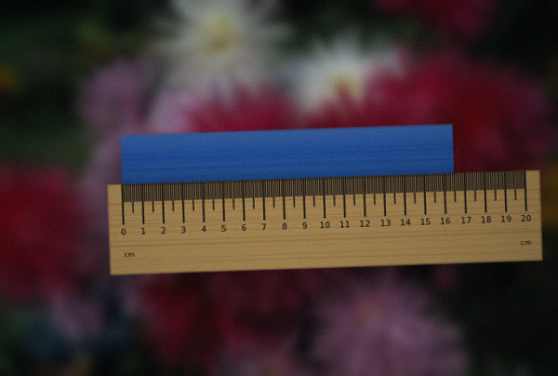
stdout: 16.5 (cm)
